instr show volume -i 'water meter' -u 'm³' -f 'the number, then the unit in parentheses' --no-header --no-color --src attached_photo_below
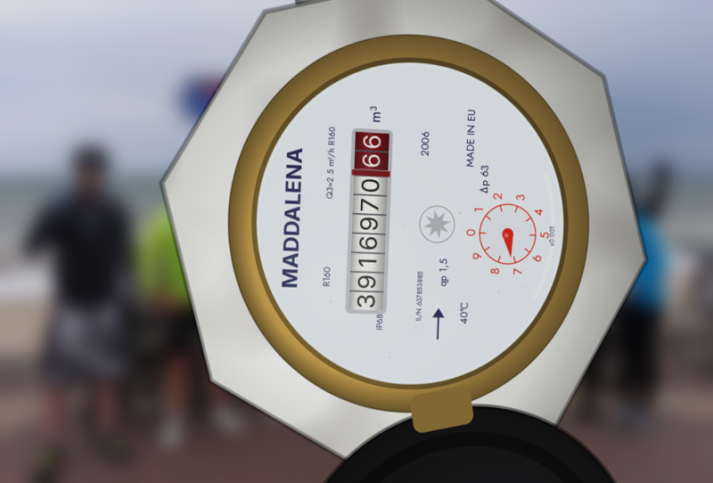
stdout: 3916970.667 (m³)
